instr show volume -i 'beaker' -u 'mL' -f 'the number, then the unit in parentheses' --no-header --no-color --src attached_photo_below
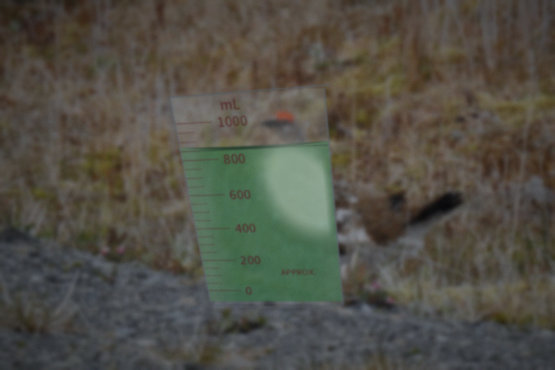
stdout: 850 (mL)
